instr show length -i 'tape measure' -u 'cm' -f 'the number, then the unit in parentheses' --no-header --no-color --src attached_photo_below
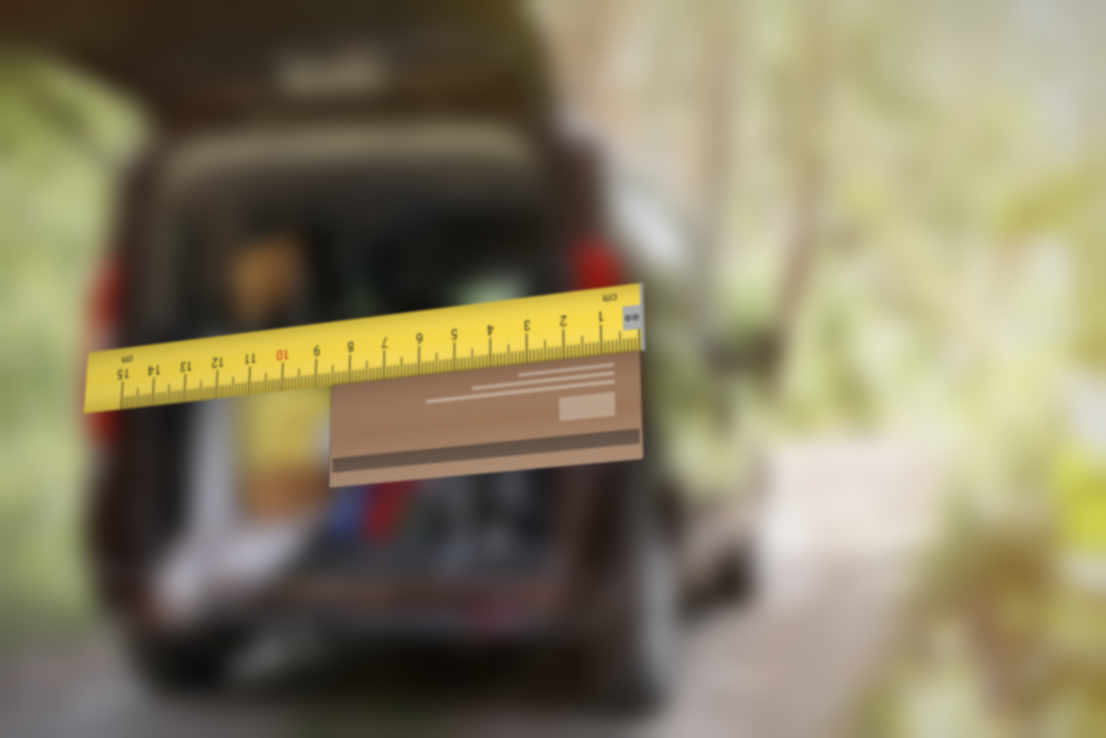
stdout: 8.5 (cm)
